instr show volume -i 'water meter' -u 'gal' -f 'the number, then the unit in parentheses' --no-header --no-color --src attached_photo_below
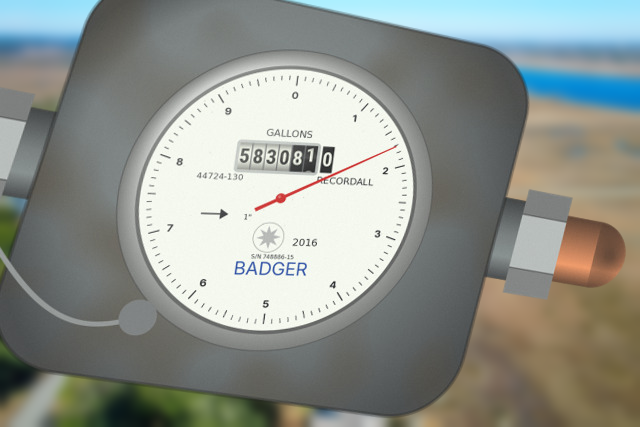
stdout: 5830811.7 (gal)
